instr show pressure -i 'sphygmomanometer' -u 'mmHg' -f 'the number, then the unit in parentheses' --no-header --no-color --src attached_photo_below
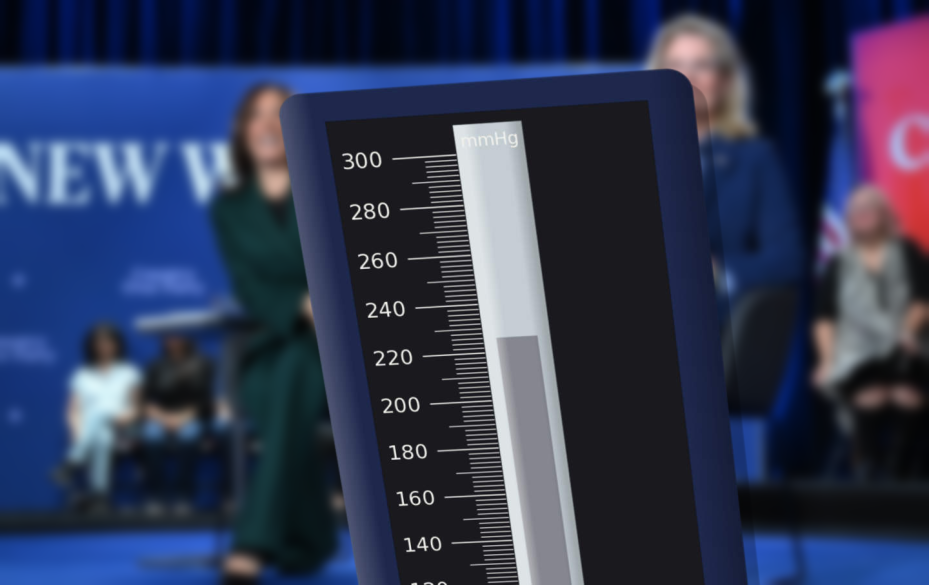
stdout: 226 (mmHg)
